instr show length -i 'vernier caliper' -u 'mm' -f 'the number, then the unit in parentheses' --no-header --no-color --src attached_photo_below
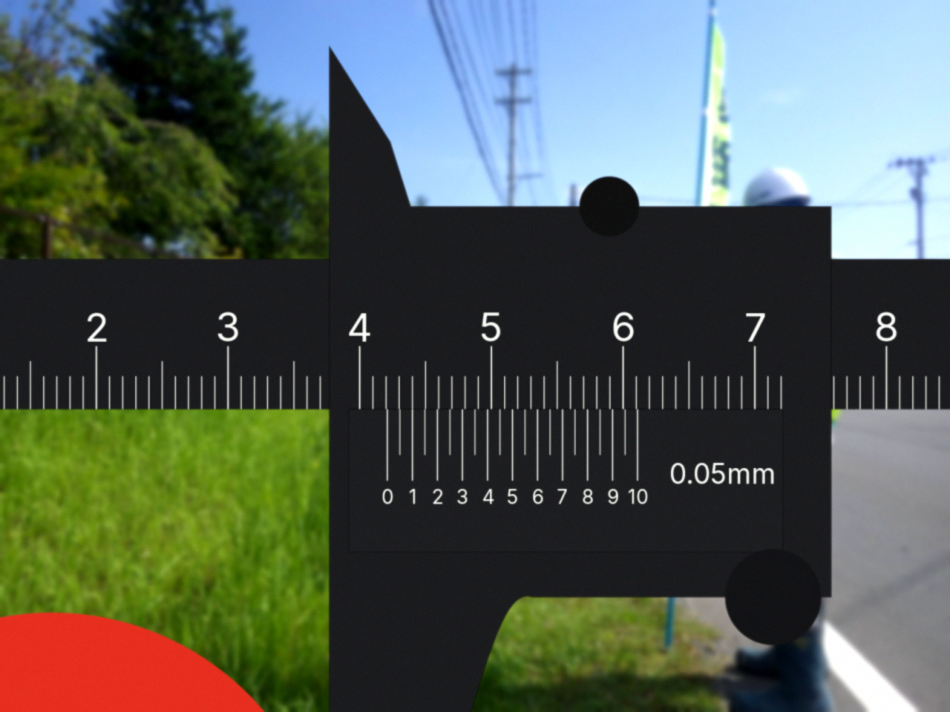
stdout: 42.1 (mm)
